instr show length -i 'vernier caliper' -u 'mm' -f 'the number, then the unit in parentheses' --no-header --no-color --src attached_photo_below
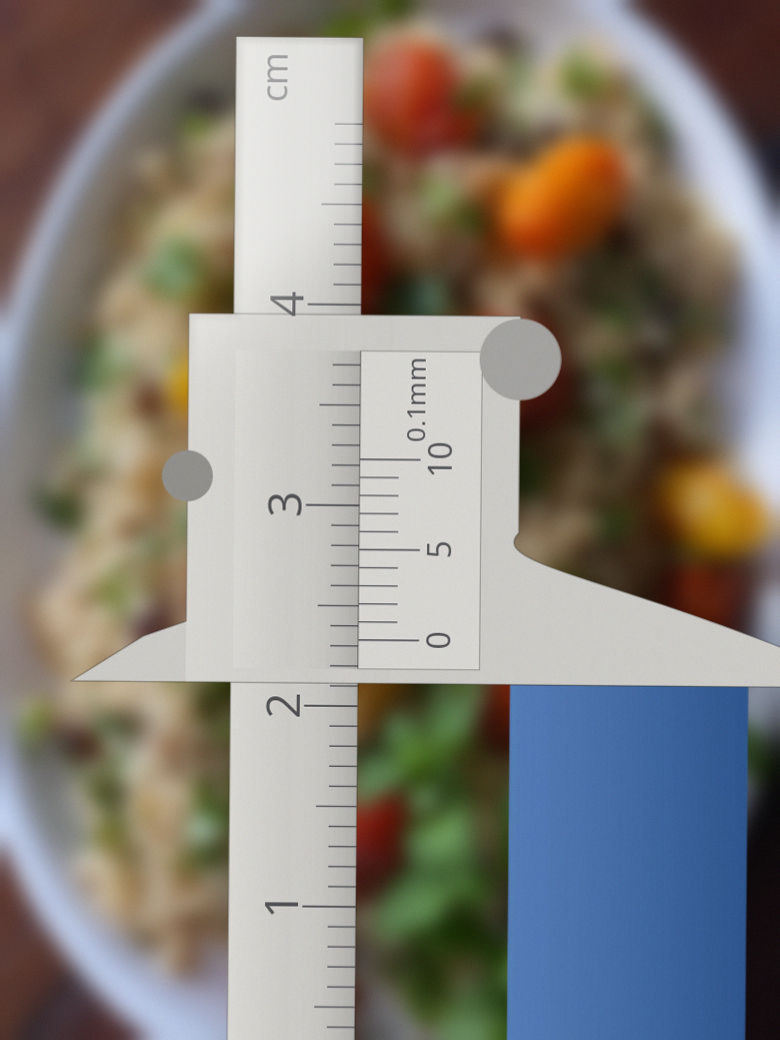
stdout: 23.3 (mm)
